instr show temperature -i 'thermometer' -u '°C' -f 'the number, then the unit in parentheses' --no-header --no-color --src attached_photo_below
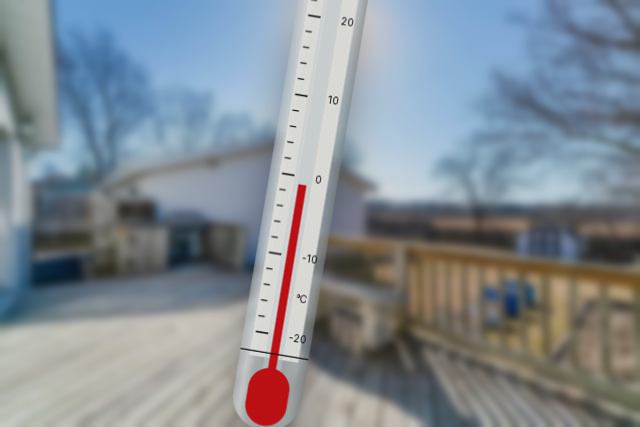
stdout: -1 (°C)
